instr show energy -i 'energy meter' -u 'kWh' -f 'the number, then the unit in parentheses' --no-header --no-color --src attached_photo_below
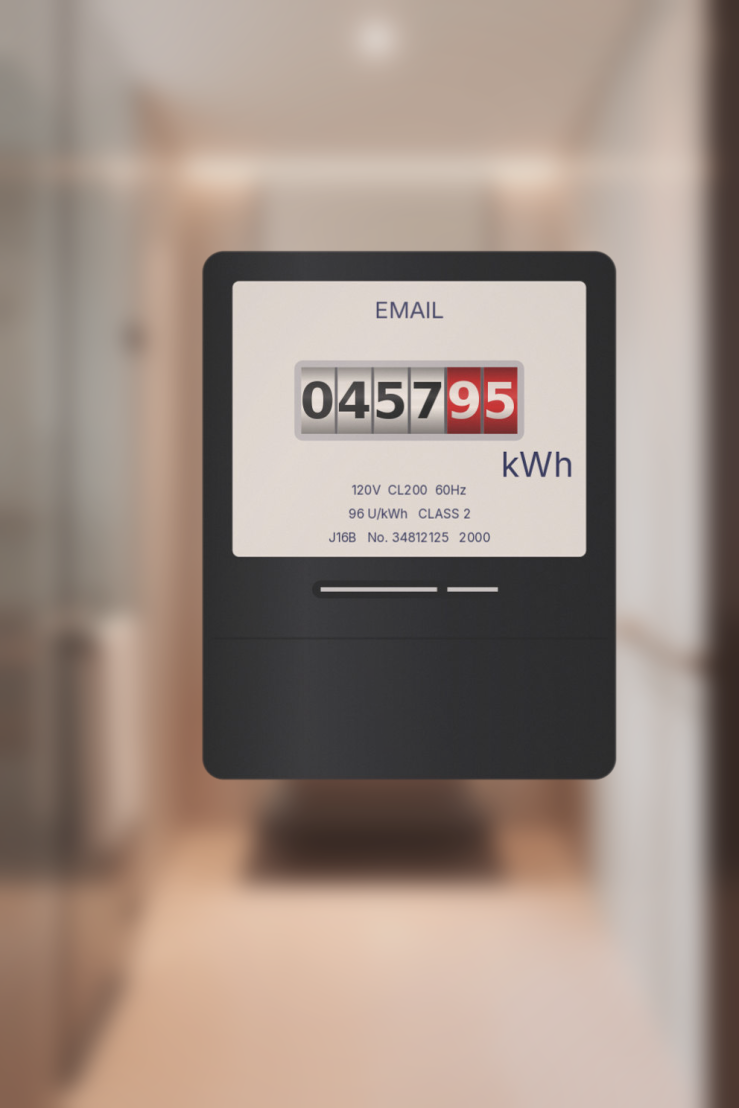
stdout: 457.95 (kWh)
